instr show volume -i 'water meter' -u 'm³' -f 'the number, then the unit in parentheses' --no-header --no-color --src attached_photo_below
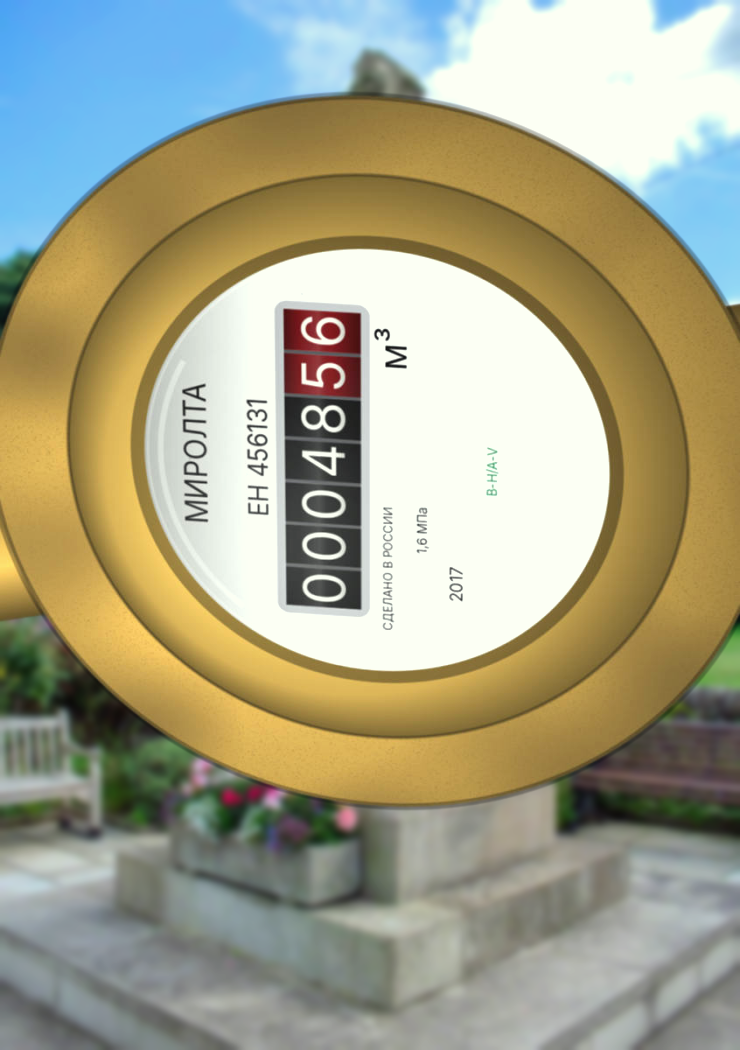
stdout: 48.56 (m³)
